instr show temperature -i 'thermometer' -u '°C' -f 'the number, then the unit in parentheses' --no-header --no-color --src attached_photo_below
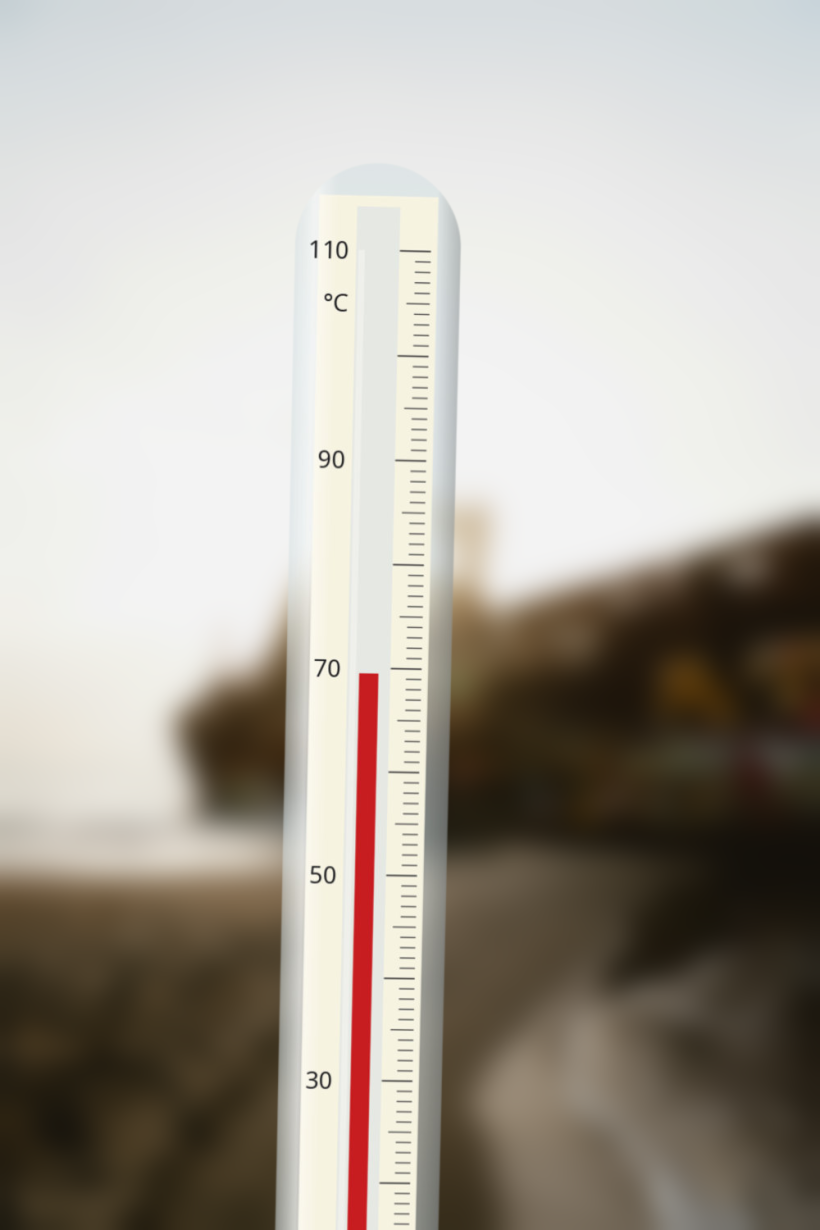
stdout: 69.5 (°C)
